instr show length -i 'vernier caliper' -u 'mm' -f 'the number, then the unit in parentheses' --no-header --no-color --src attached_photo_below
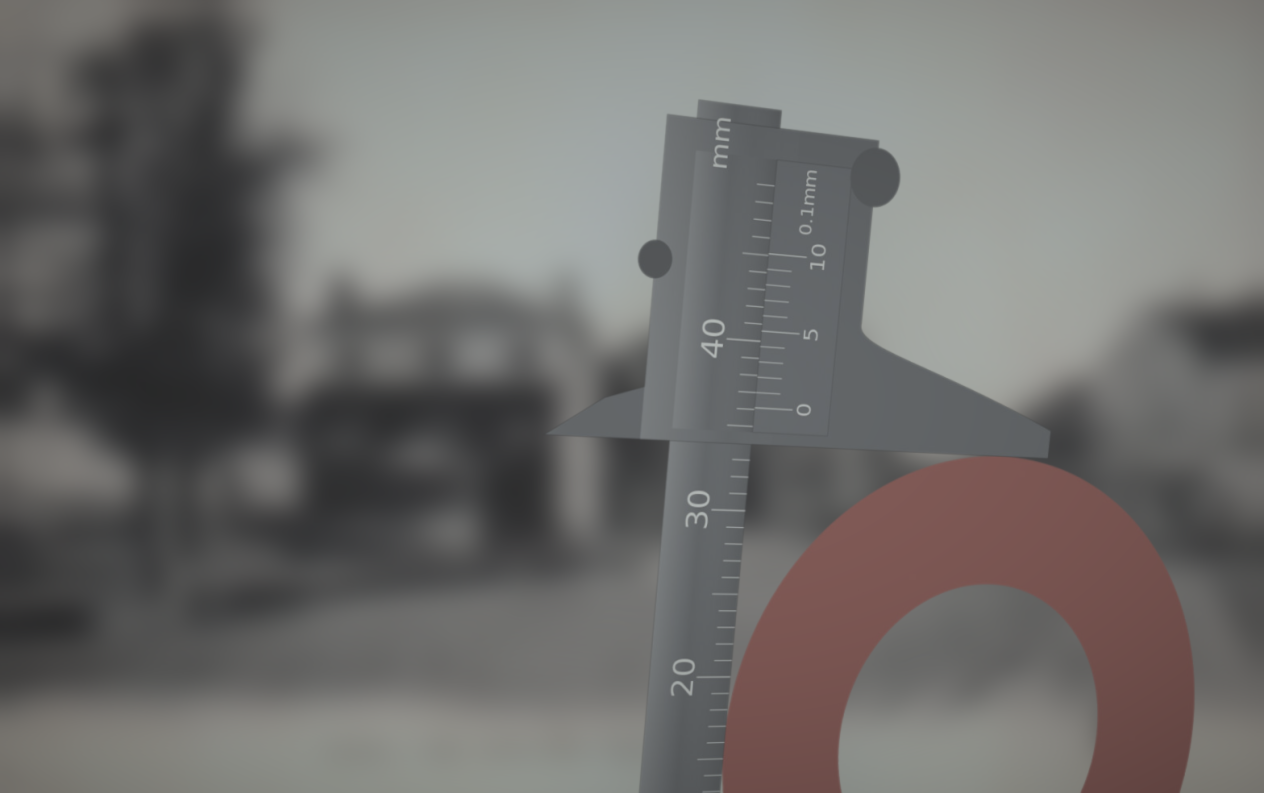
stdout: 36.1 (mm)
